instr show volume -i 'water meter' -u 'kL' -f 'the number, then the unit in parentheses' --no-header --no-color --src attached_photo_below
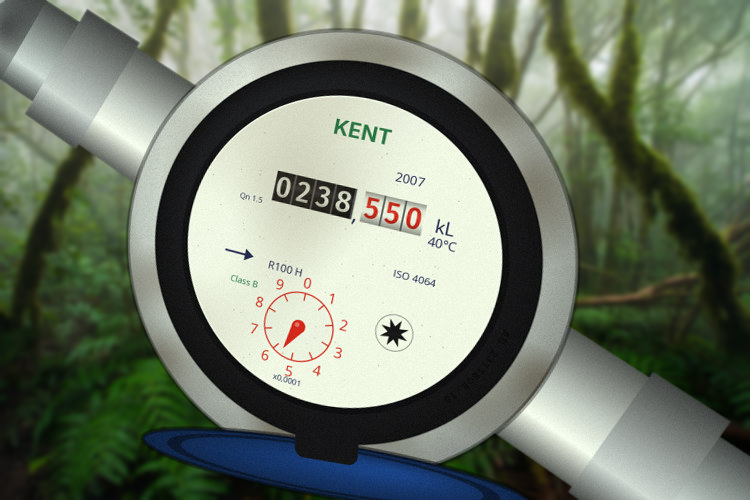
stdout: 238.5505 (kL)
